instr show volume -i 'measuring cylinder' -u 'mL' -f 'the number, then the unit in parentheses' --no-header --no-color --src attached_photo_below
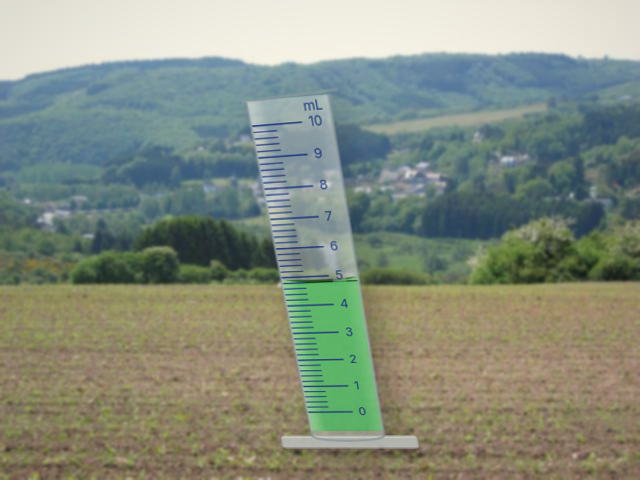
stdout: 4.8 (mL)
